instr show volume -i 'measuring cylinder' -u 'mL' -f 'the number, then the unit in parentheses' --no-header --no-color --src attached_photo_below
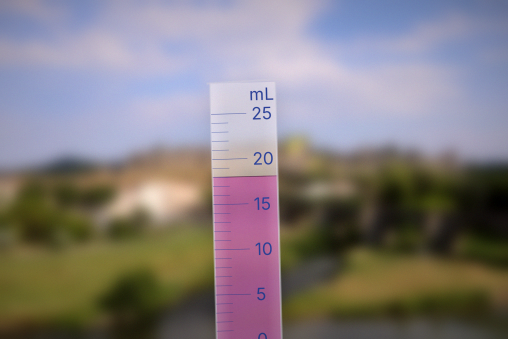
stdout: 18 (mL)
